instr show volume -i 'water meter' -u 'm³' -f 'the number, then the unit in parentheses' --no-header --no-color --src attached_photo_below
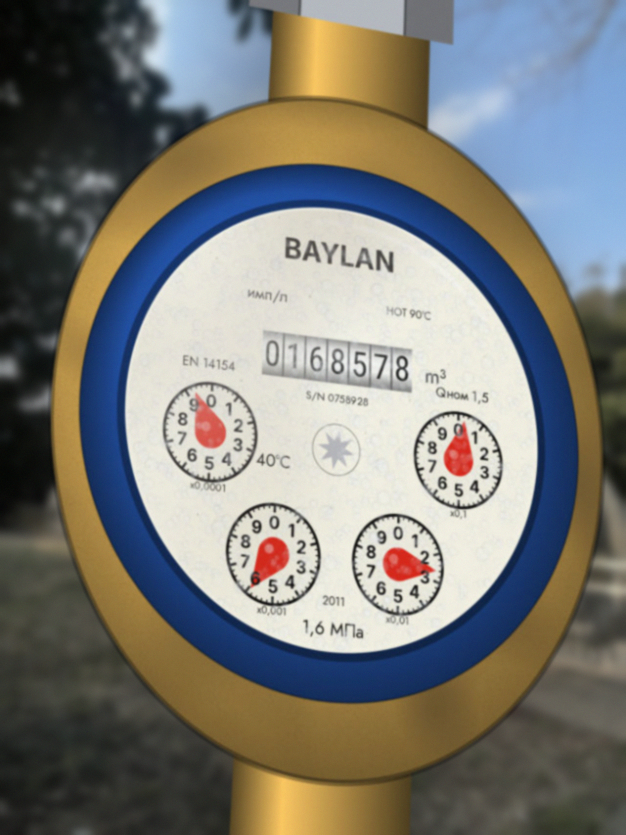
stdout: 168578.0259 (m³)
